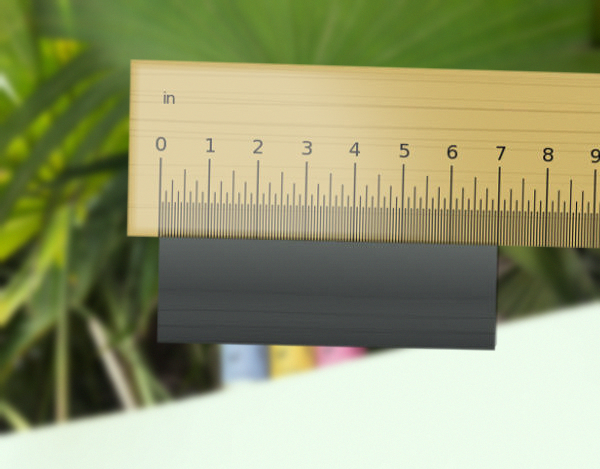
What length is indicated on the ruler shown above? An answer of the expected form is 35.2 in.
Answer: 7 in
